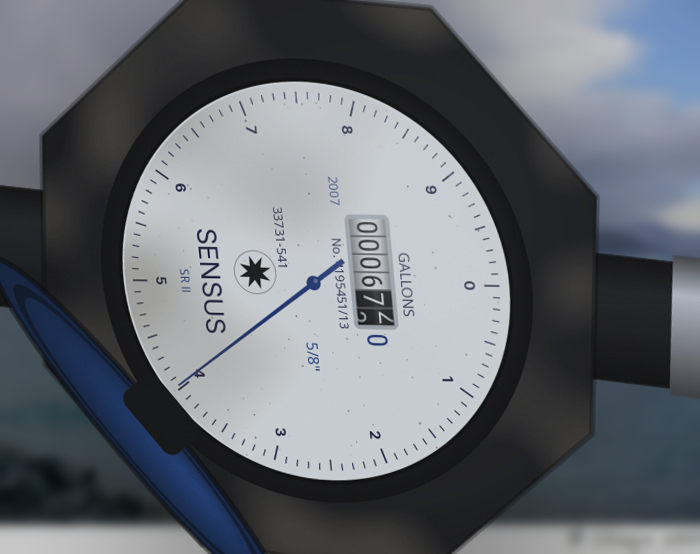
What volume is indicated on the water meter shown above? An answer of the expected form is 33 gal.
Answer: 6724.0 gal
